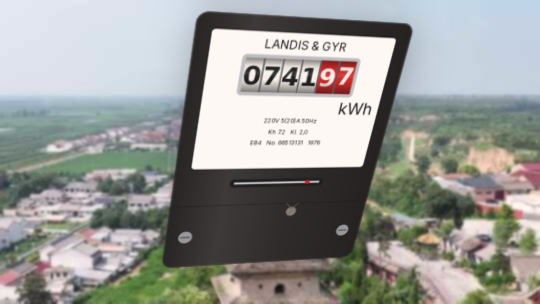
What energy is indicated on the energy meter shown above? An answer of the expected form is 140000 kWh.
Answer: 741.97 kWh
